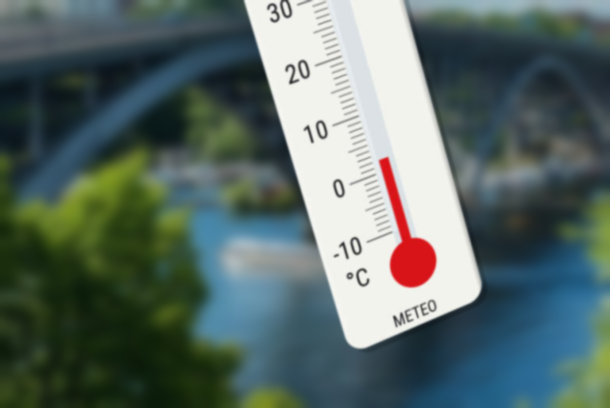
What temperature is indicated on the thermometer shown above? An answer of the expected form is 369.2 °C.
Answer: 2 °C
